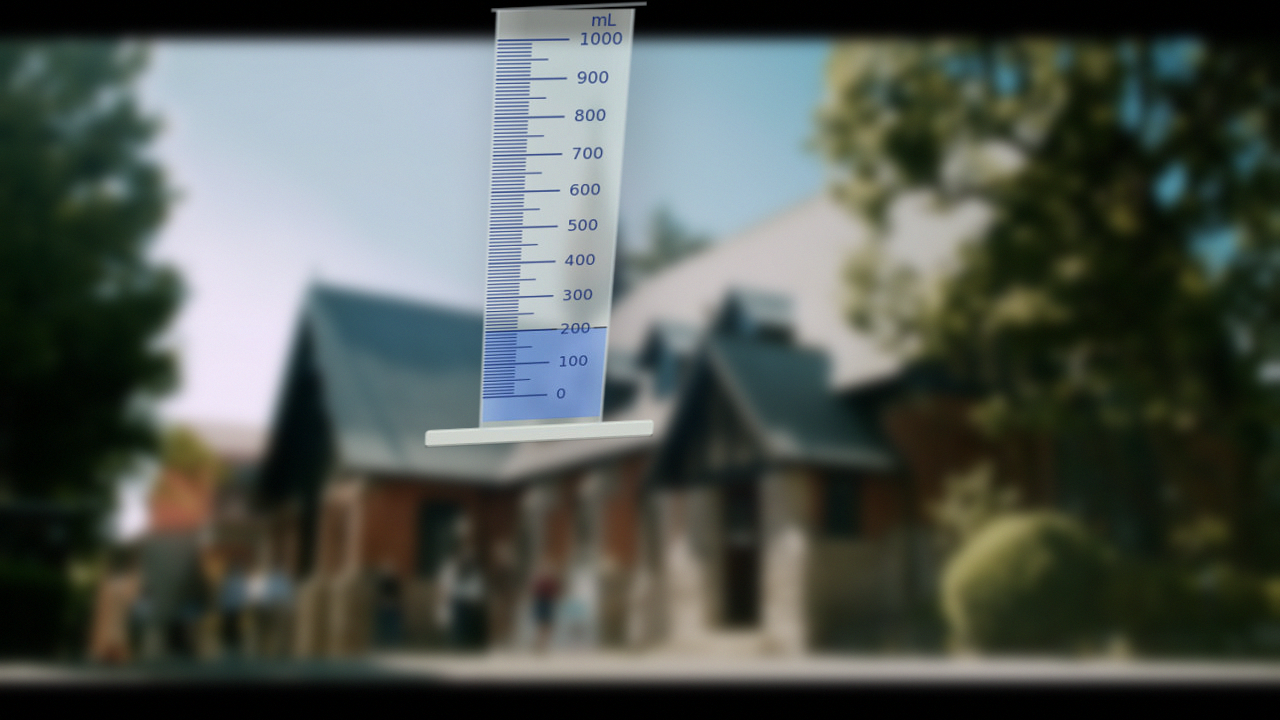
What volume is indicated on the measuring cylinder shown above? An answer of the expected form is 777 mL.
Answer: 200 mL
